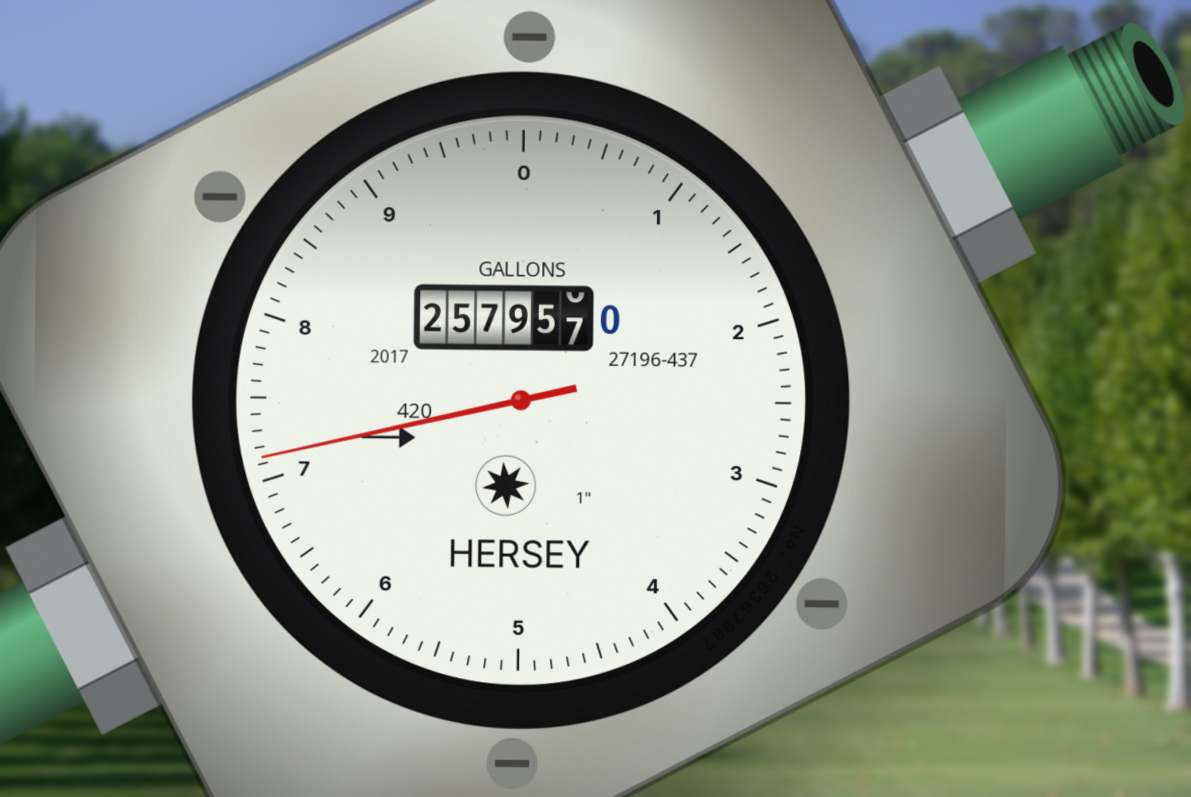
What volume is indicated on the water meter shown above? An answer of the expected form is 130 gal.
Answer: 2579567.1 gal
